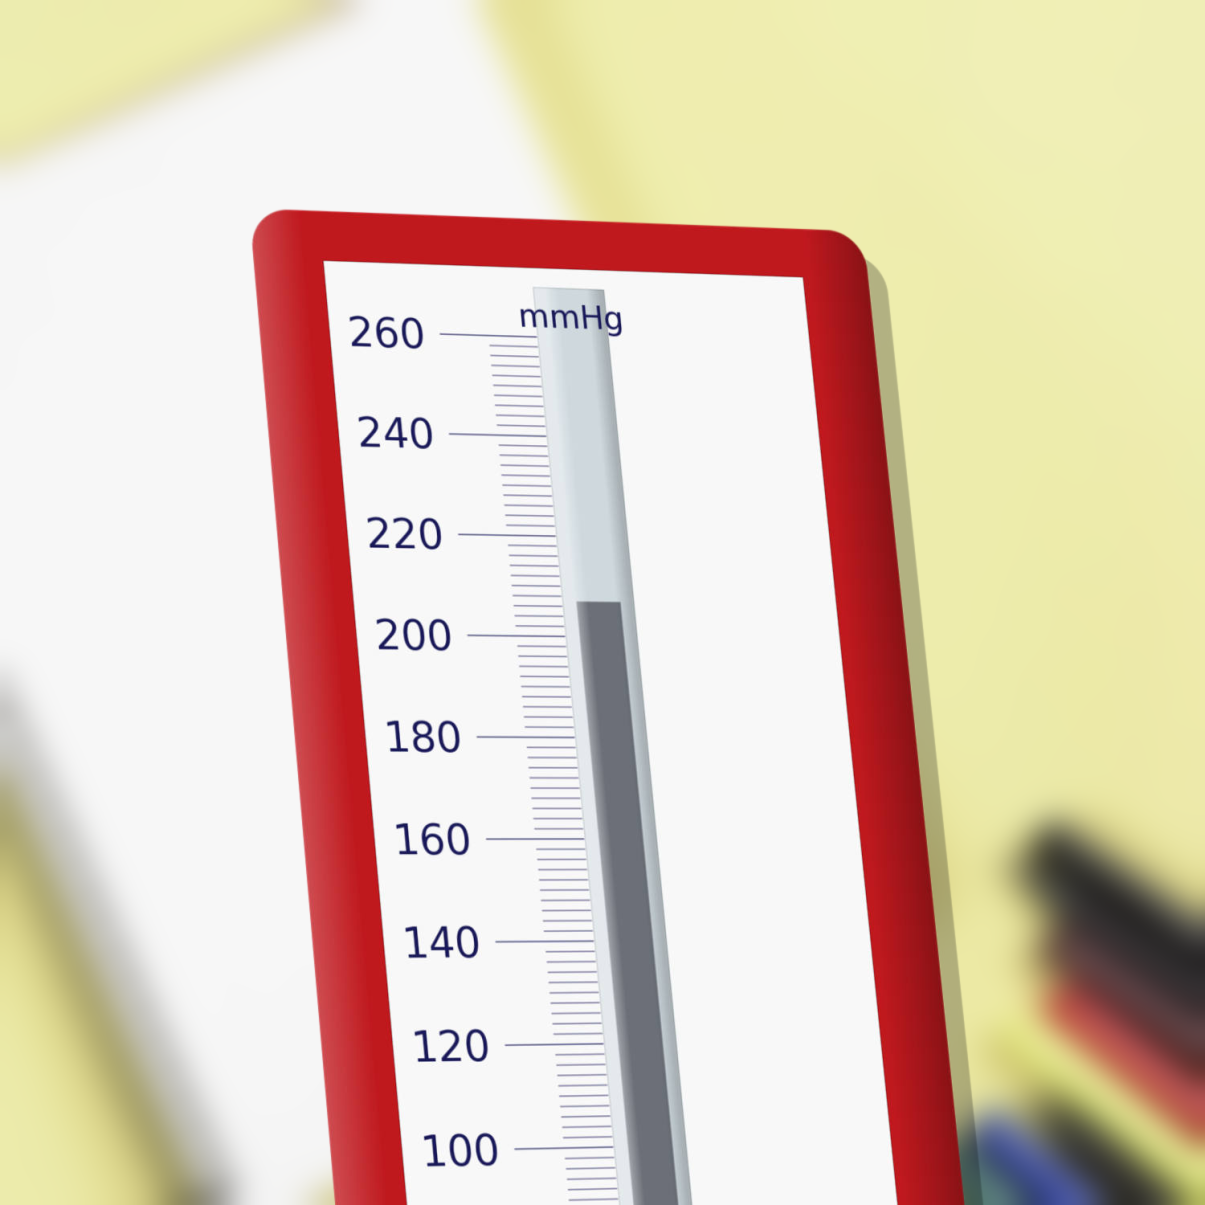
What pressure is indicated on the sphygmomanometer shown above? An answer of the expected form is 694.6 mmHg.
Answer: 207 mmHg
